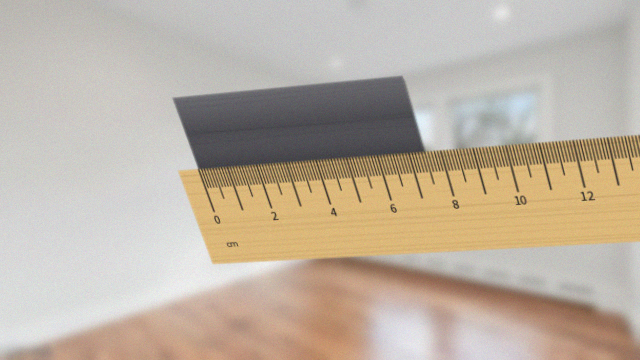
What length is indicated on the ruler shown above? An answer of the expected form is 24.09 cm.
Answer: 7.5 cm
